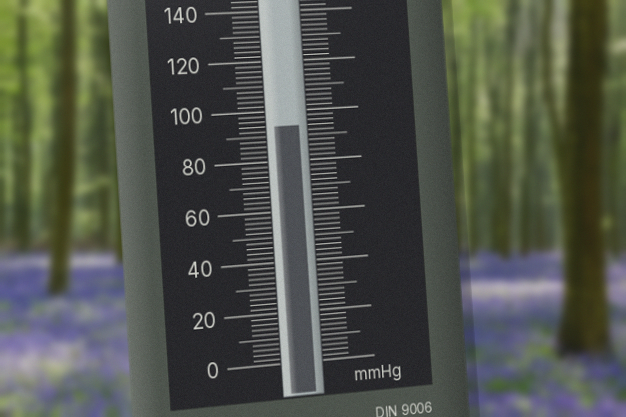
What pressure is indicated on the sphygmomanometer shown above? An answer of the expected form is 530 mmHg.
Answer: 94 mmHg
